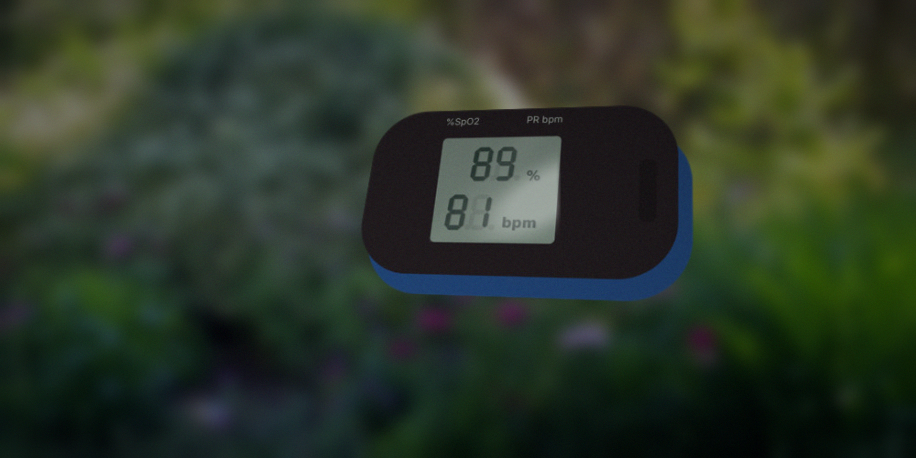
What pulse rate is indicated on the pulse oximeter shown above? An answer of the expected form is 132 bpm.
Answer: 81 bpm
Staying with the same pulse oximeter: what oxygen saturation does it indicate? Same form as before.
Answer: 89 %
